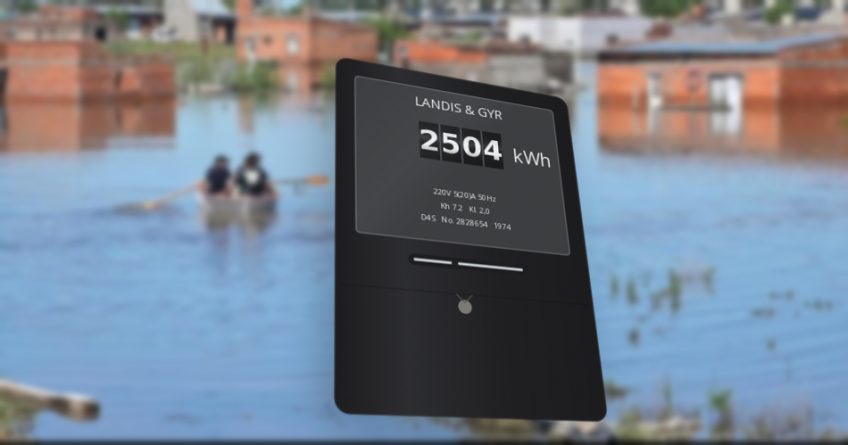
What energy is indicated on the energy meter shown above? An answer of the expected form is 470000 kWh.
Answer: 2504 kWh
